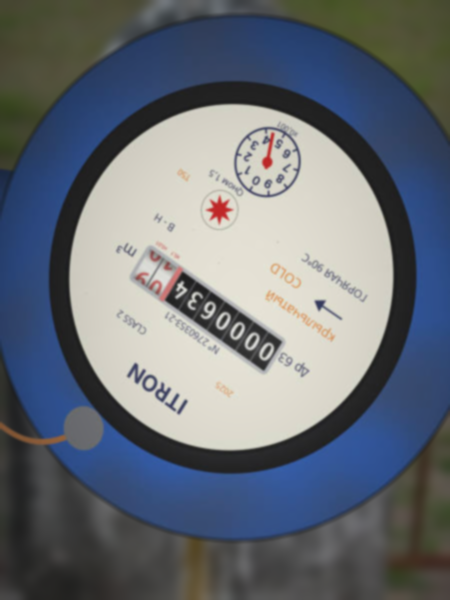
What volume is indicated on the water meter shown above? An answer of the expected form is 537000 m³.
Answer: 634.094 m³
